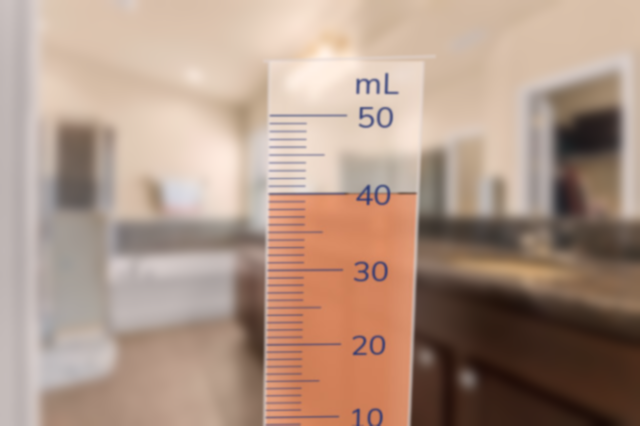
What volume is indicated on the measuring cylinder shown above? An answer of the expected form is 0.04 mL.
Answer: 40 mL
